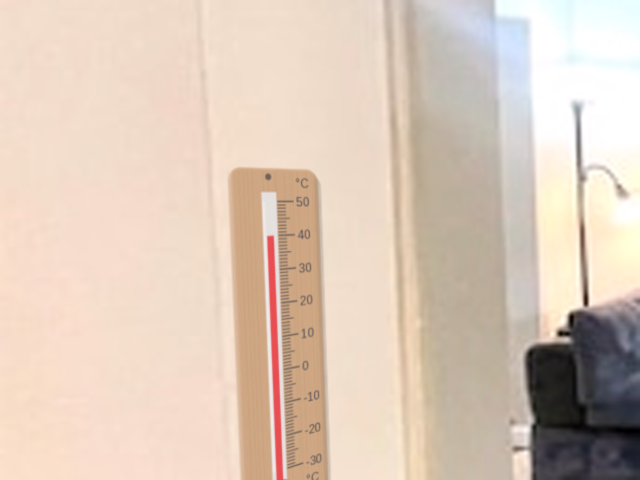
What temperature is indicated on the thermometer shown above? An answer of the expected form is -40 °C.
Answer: 40 °C
